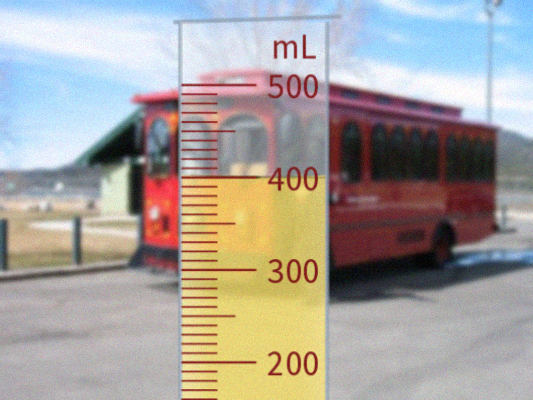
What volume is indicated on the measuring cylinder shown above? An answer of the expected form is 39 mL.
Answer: 400 mL
